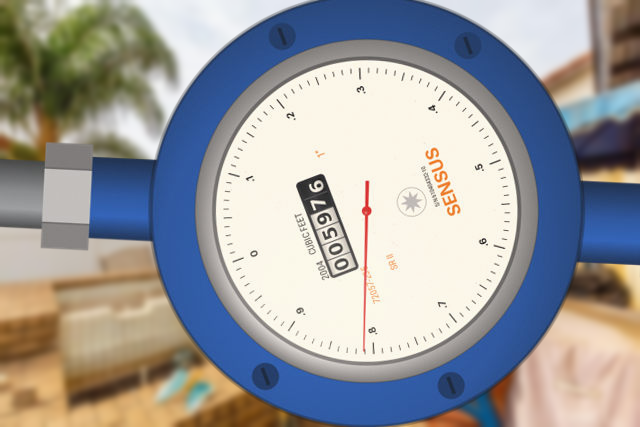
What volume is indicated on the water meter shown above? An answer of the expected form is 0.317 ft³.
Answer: 5975.81 ft³
